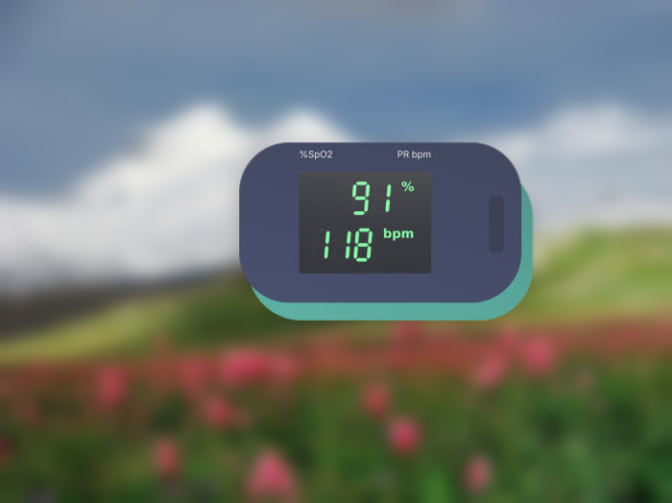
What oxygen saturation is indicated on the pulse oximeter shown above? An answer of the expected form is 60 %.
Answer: 91 %
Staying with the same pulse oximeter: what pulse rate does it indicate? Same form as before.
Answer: 118 bpm
